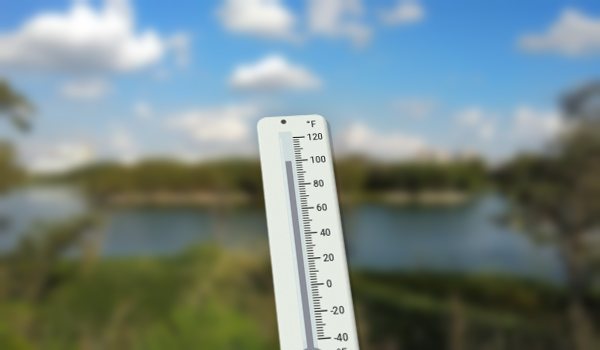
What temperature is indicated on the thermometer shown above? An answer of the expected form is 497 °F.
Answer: 100 °F
